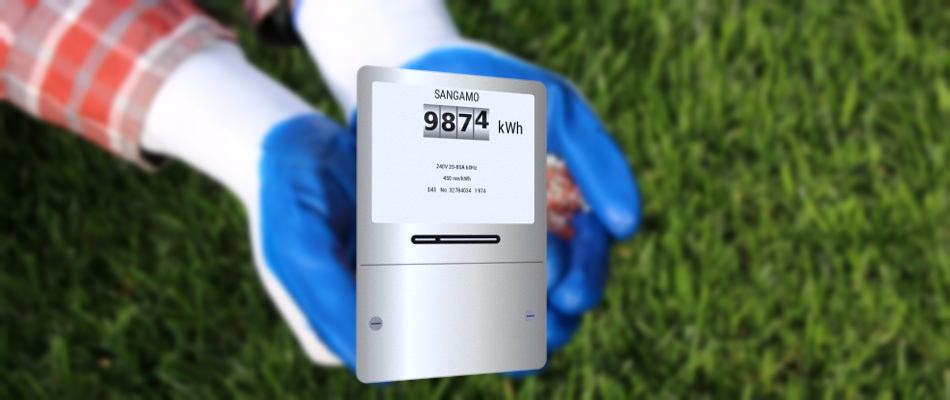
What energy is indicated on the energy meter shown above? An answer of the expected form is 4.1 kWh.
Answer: 9874 kWh
